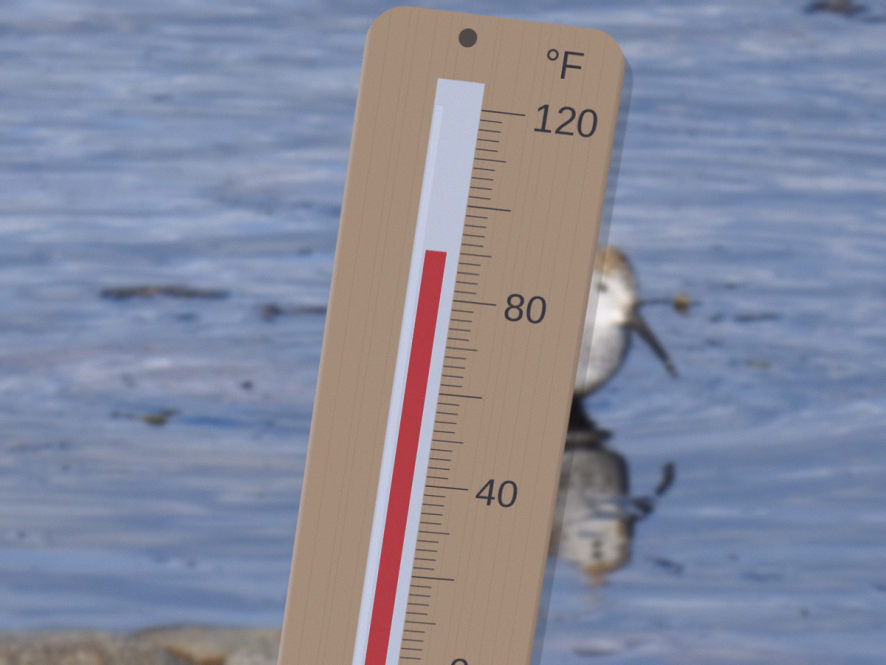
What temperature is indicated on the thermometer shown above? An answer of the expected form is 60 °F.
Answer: 90 °F
